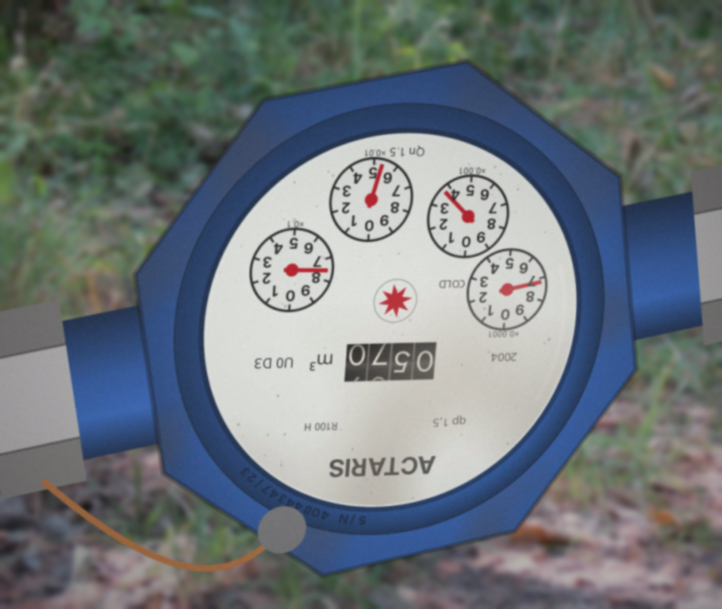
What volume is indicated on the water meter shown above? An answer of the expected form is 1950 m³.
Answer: 569.7537 m³
